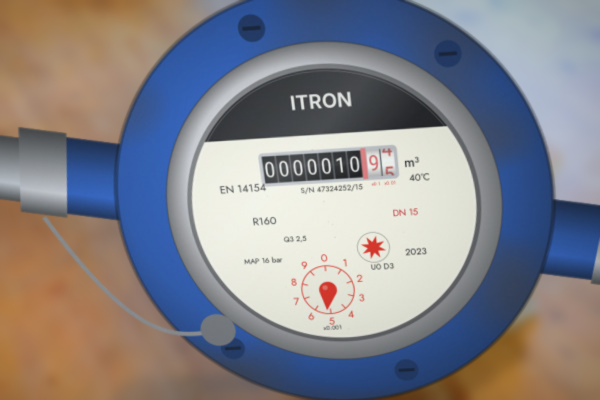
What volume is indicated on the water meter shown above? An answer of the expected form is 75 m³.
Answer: 10.945 m³
